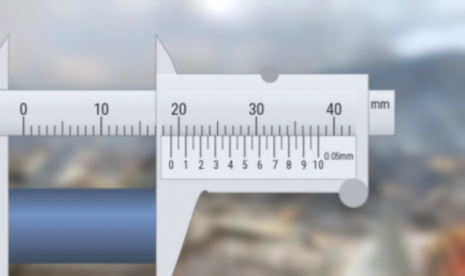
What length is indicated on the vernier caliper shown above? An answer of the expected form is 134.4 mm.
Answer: 19.0 mm
